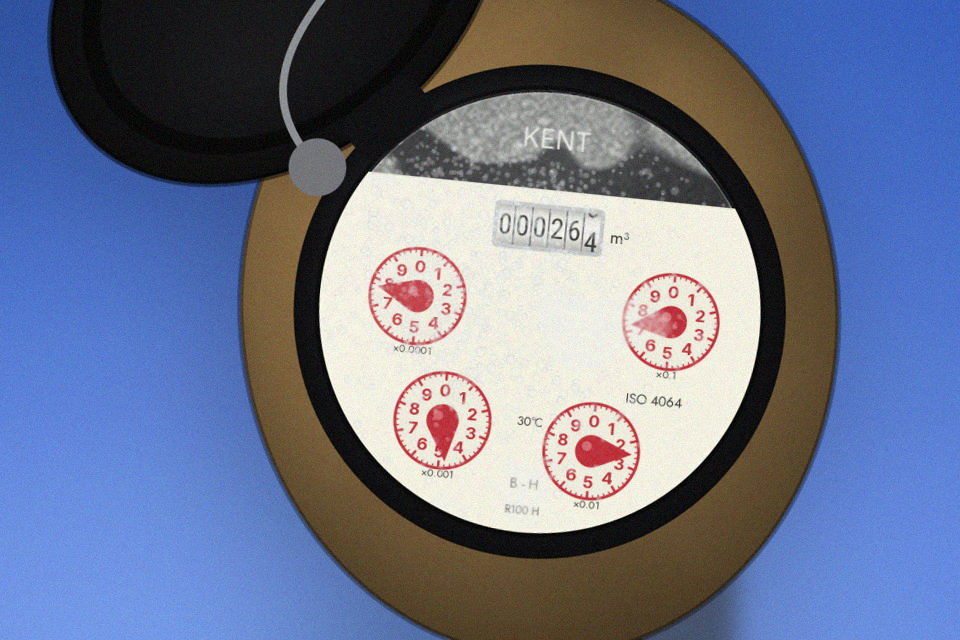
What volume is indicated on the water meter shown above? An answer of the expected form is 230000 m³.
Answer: 263.7247 m³
